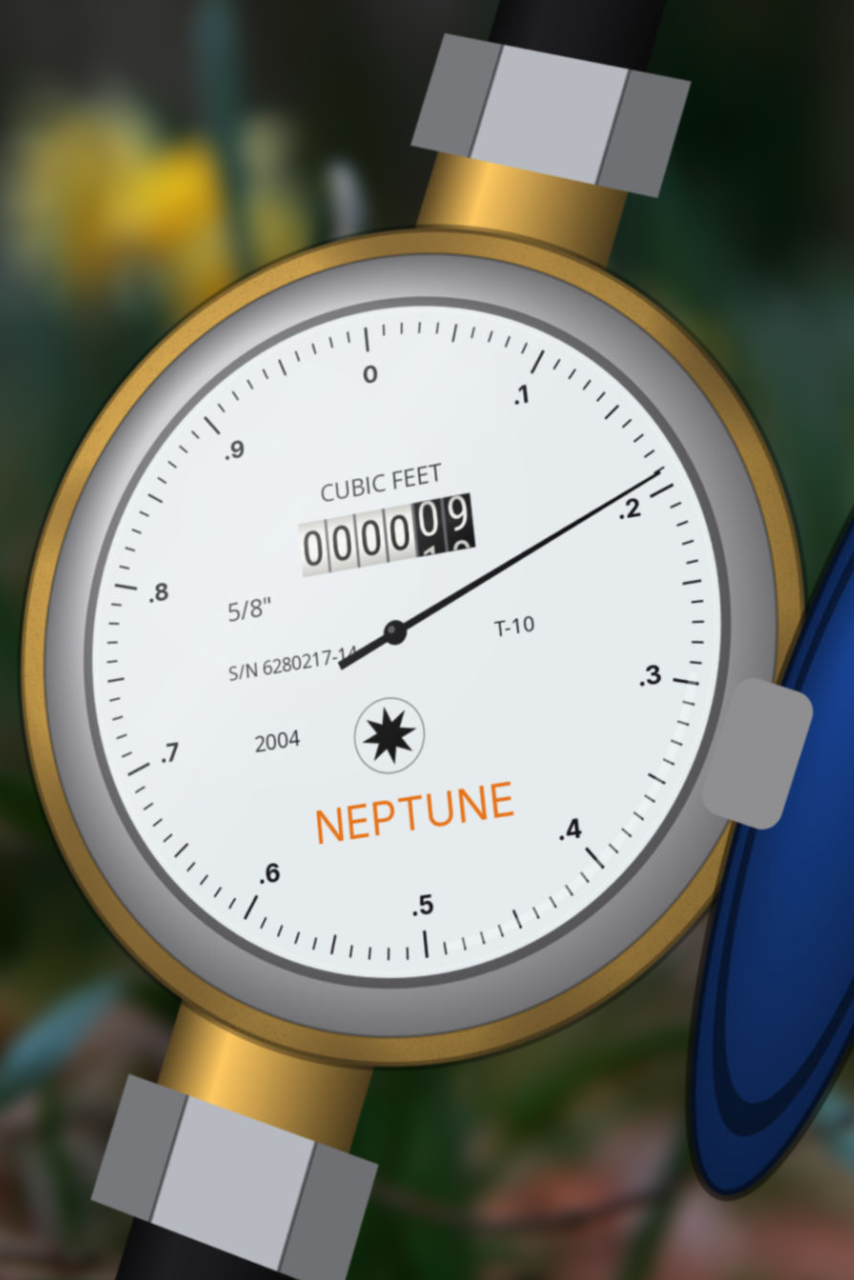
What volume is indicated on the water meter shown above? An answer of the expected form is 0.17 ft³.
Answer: 9.19 ft³
